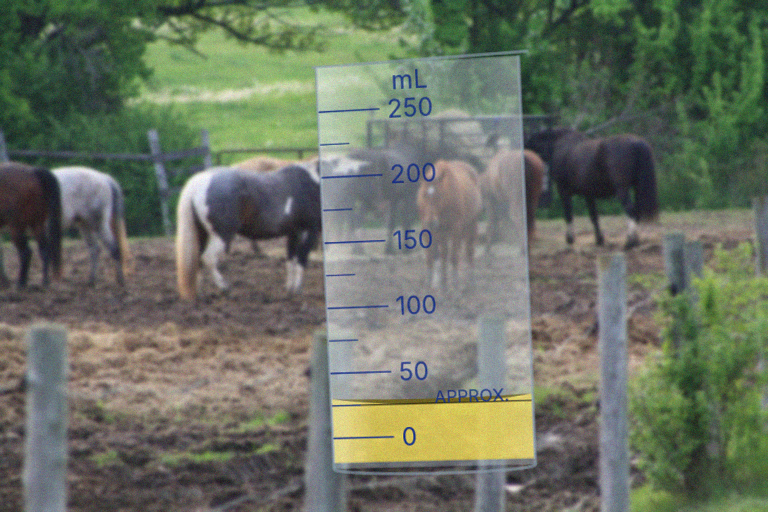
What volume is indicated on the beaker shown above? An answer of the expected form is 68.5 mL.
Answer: 25 mL
